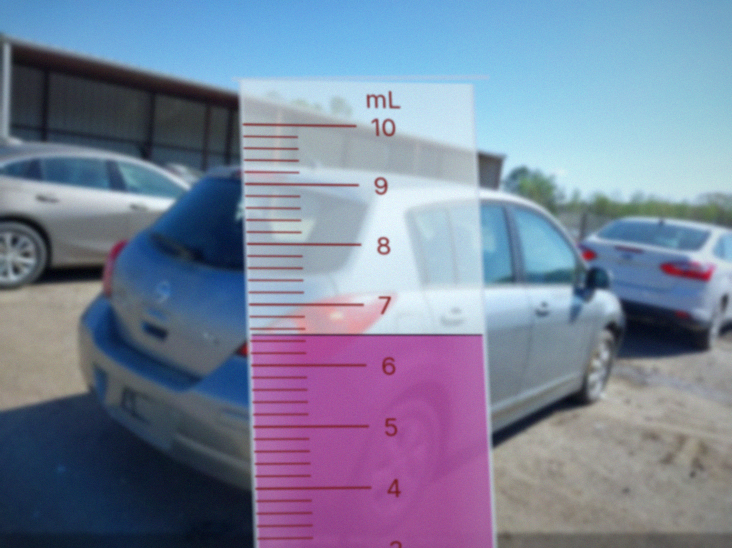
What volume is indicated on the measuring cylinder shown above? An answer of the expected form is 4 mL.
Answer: 6.5 mL
